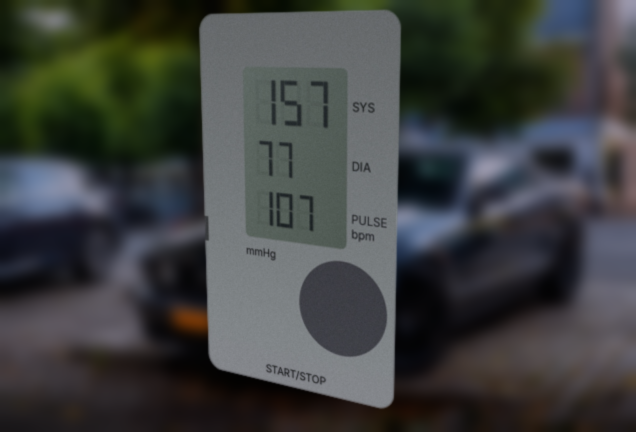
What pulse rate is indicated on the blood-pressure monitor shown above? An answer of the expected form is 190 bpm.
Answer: 107 bpm
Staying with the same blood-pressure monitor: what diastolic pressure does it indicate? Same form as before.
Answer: 77 mmHg
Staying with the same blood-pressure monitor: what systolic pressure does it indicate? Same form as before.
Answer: 157 mmHg
